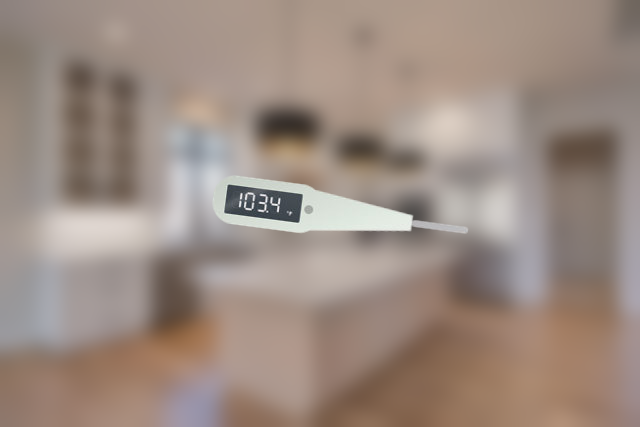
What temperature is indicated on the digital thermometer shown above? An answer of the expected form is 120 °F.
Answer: 103.4 °F
